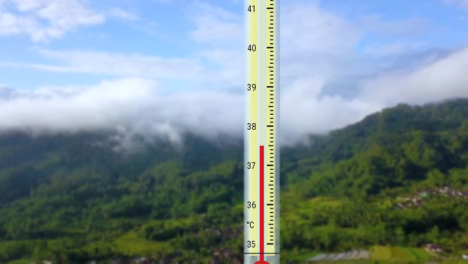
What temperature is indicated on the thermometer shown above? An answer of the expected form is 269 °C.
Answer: 37.5 °C
